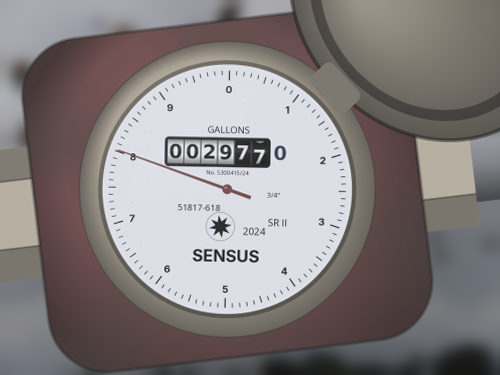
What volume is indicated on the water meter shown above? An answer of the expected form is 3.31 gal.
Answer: 29768.0 gal
